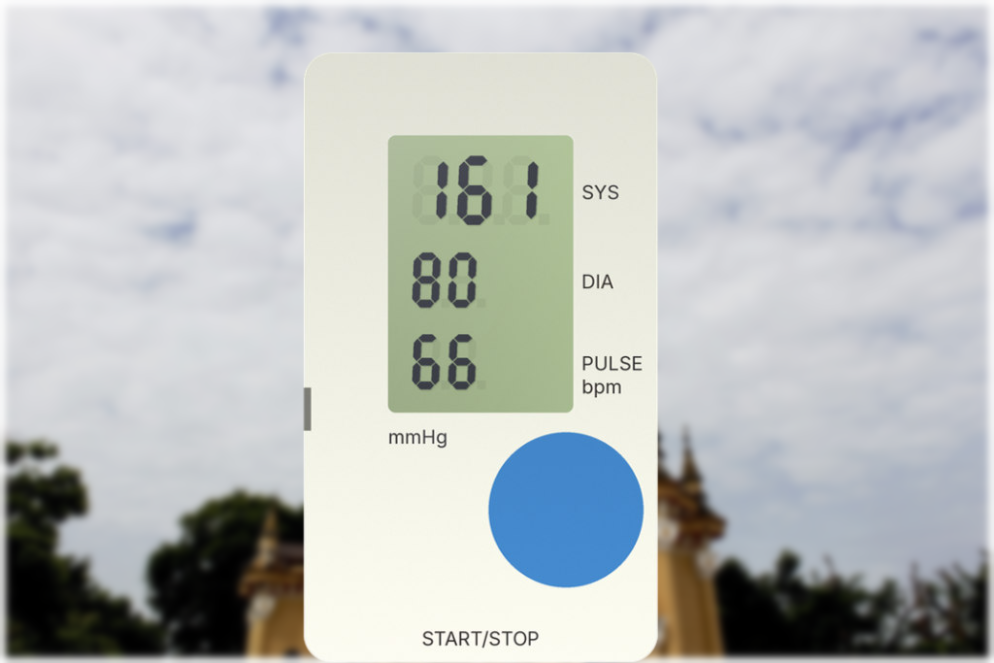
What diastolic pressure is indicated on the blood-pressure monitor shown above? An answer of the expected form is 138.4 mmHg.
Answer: 80 mmHg
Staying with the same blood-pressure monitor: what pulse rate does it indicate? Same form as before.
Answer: 66 bpm
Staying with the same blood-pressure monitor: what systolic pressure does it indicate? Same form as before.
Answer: 161 mmHg
